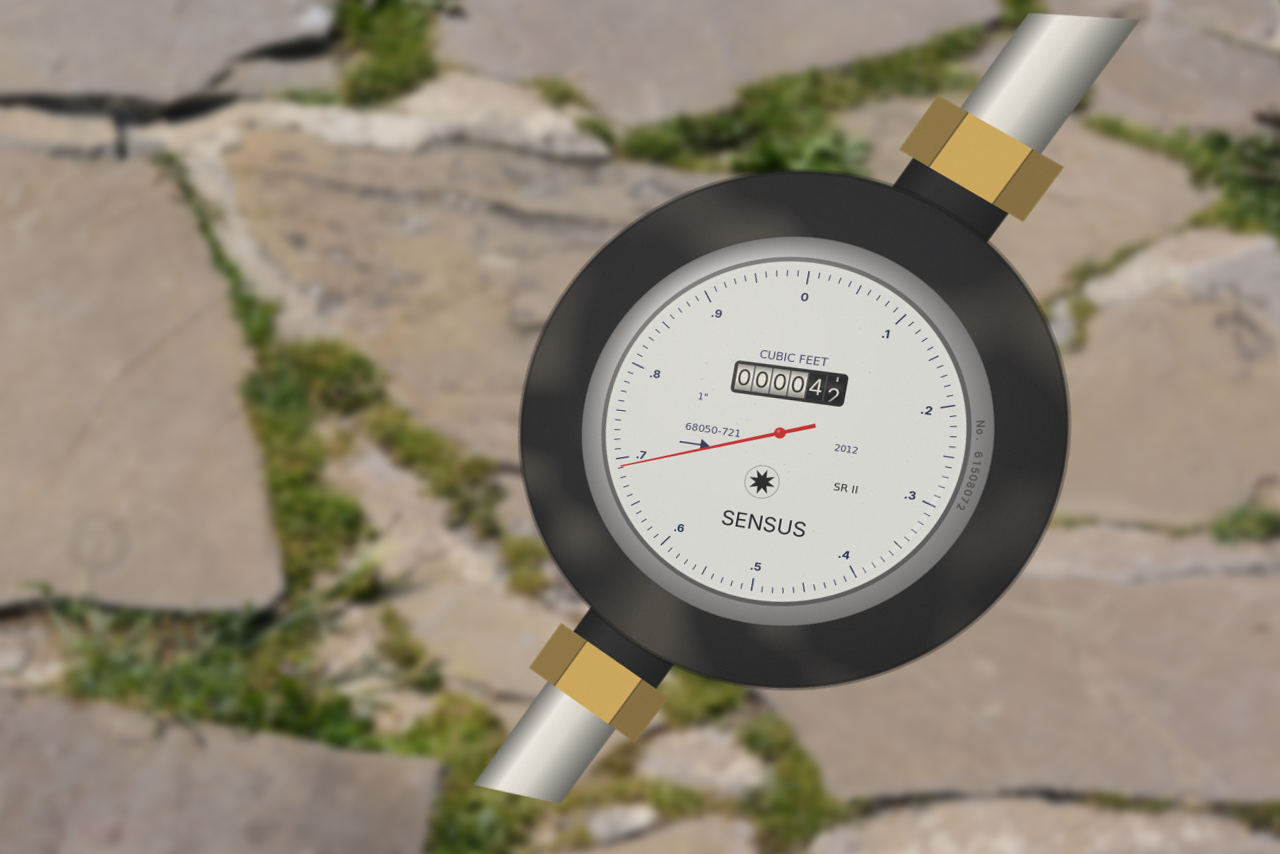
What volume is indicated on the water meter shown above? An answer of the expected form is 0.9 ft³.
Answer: 41.69 ft³
